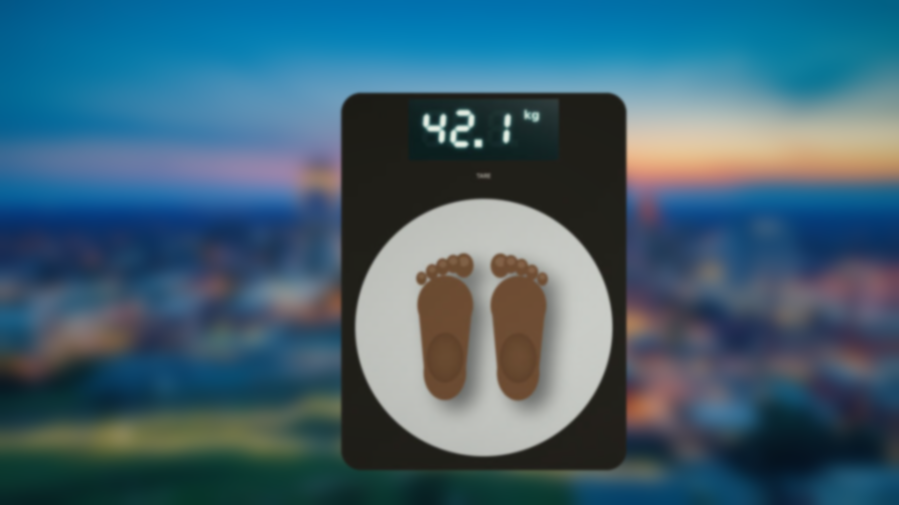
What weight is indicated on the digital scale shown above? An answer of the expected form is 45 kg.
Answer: 42.1 kg
